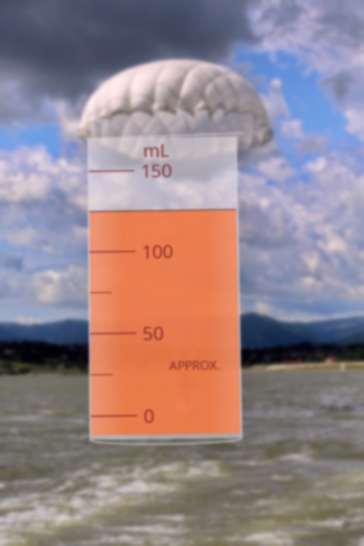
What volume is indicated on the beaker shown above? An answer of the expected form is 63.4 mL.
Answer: 125 mL
